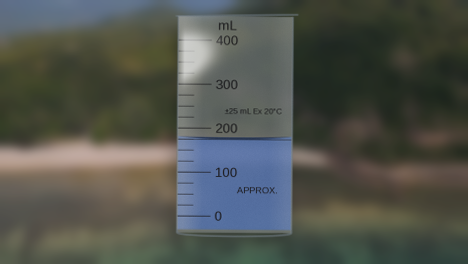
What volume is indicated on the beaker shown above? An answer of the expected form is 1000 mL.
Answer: 175 mL
